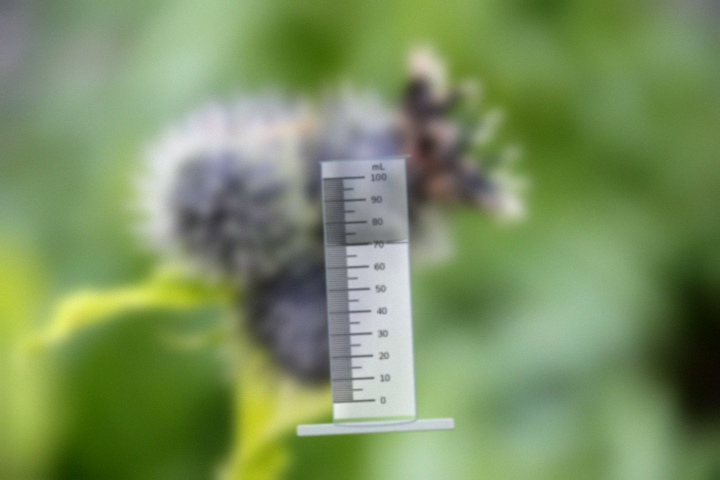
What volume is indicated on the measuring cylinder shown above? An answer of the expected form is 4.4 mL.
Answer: 70 mL
